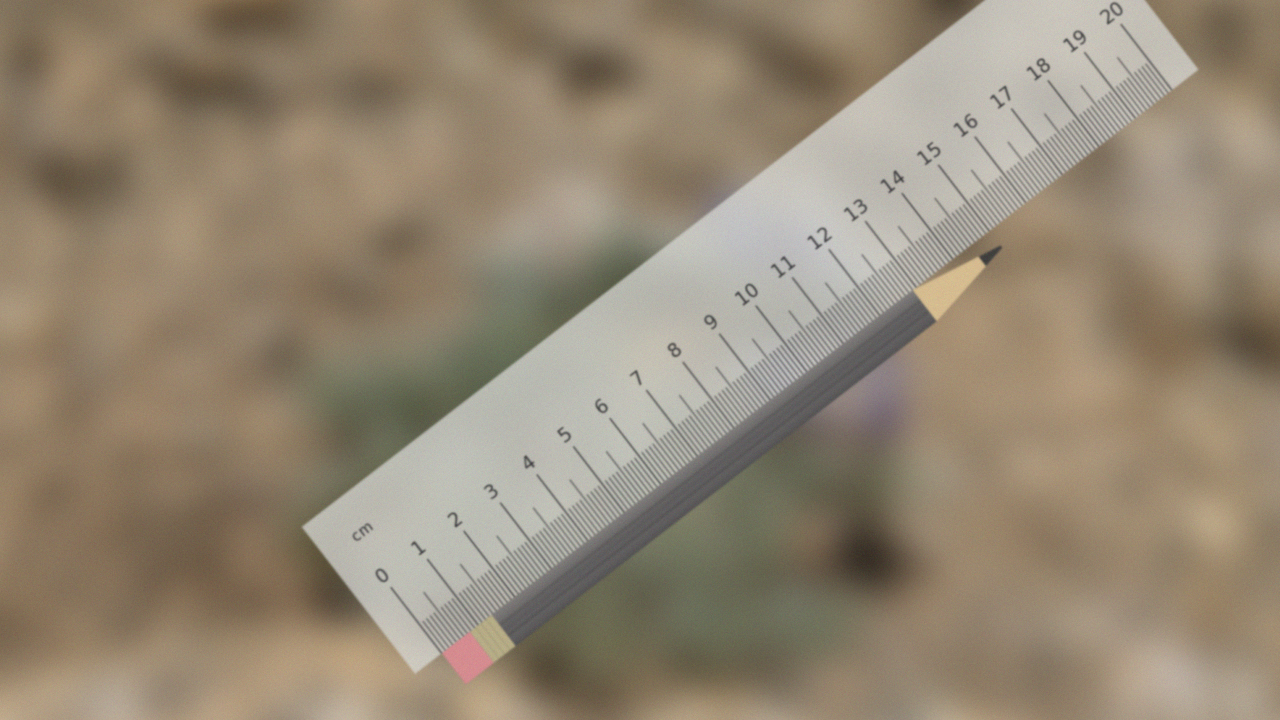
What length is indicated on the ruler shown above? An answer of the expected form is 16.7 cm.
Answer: 15 cm
